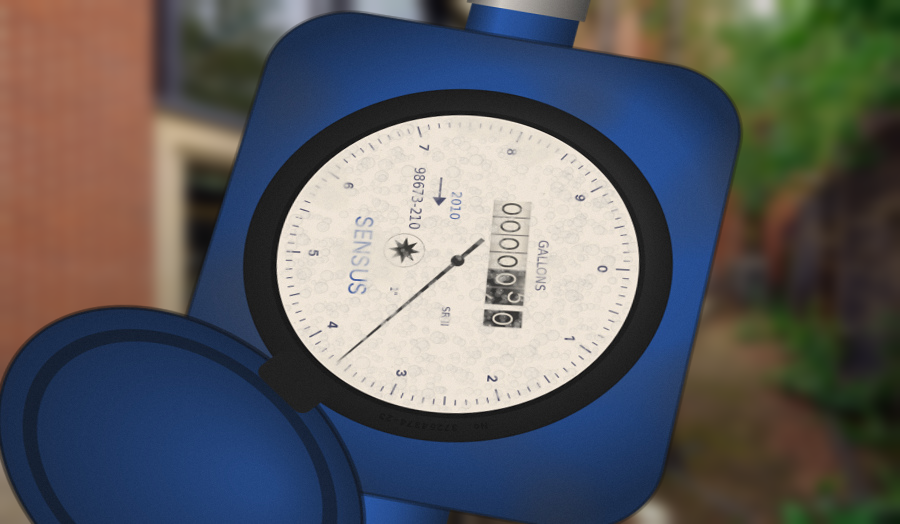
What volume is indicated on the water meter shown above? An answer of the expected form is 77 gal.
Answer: 53.6 gal
